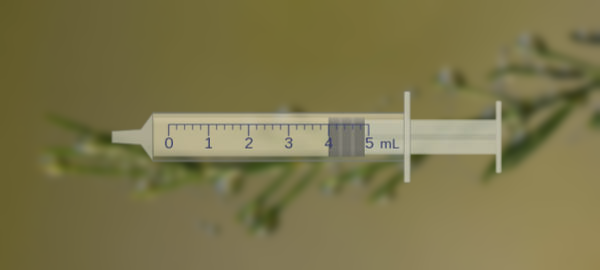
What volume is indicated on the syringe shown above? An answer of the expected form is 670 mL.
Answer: 4 mL
